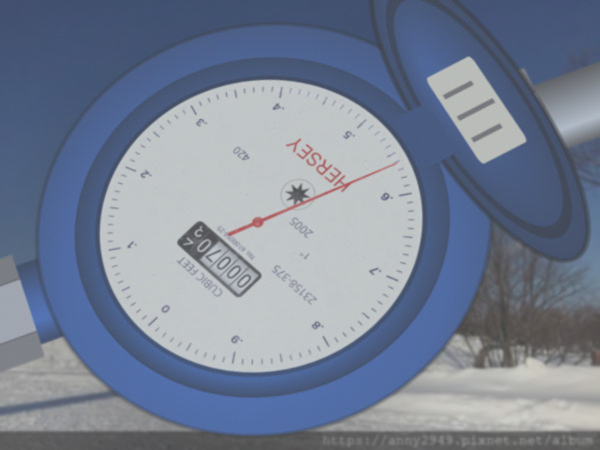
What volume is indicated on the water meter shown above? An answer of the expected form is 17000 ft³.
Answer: 702.56 ft³
